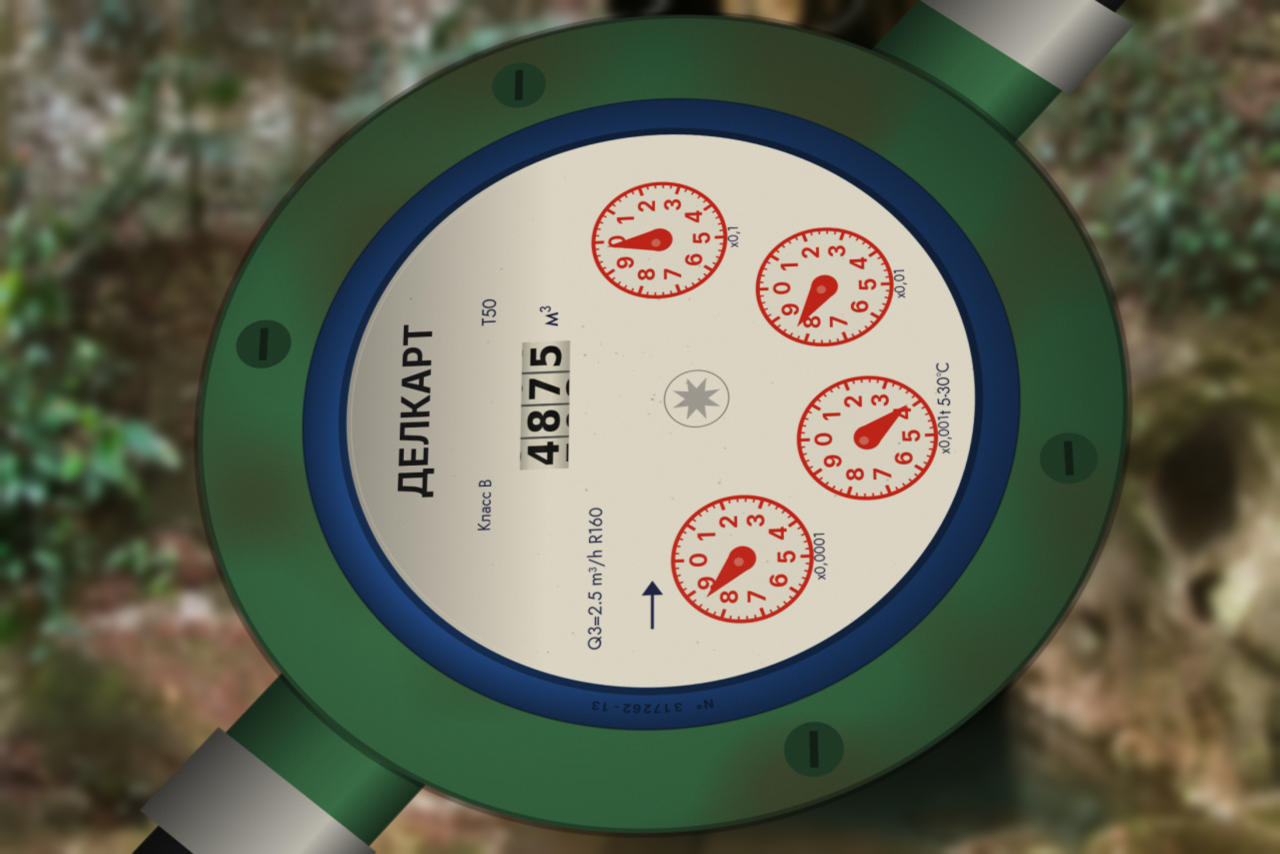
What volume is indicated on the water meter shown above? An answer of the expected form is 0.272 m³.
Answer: 4874.9838 m³
